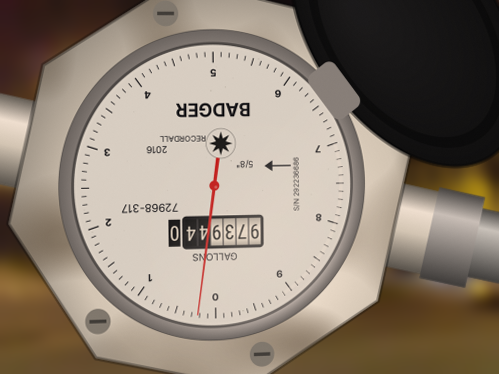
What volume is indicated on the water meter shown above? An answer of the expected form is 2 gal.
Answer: 9739440.2 gal
